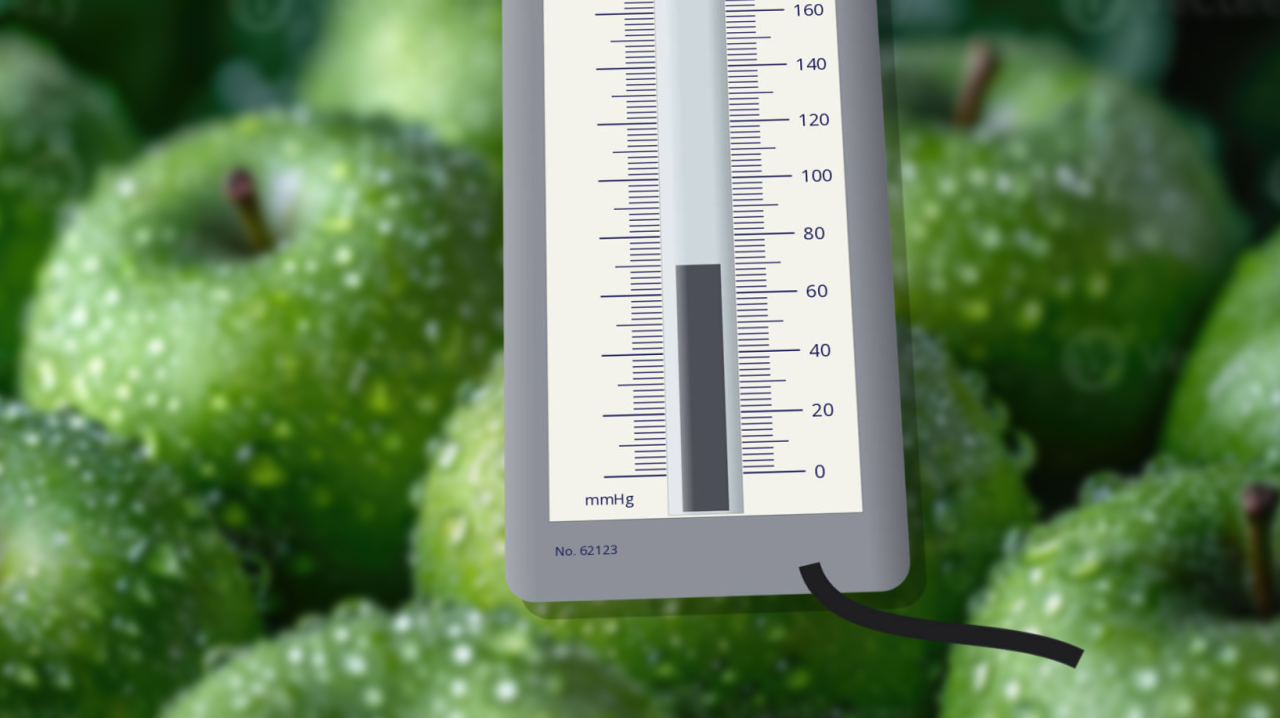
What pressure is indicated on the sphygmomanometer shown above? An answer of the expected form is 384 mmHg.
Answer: 70 mmHg
